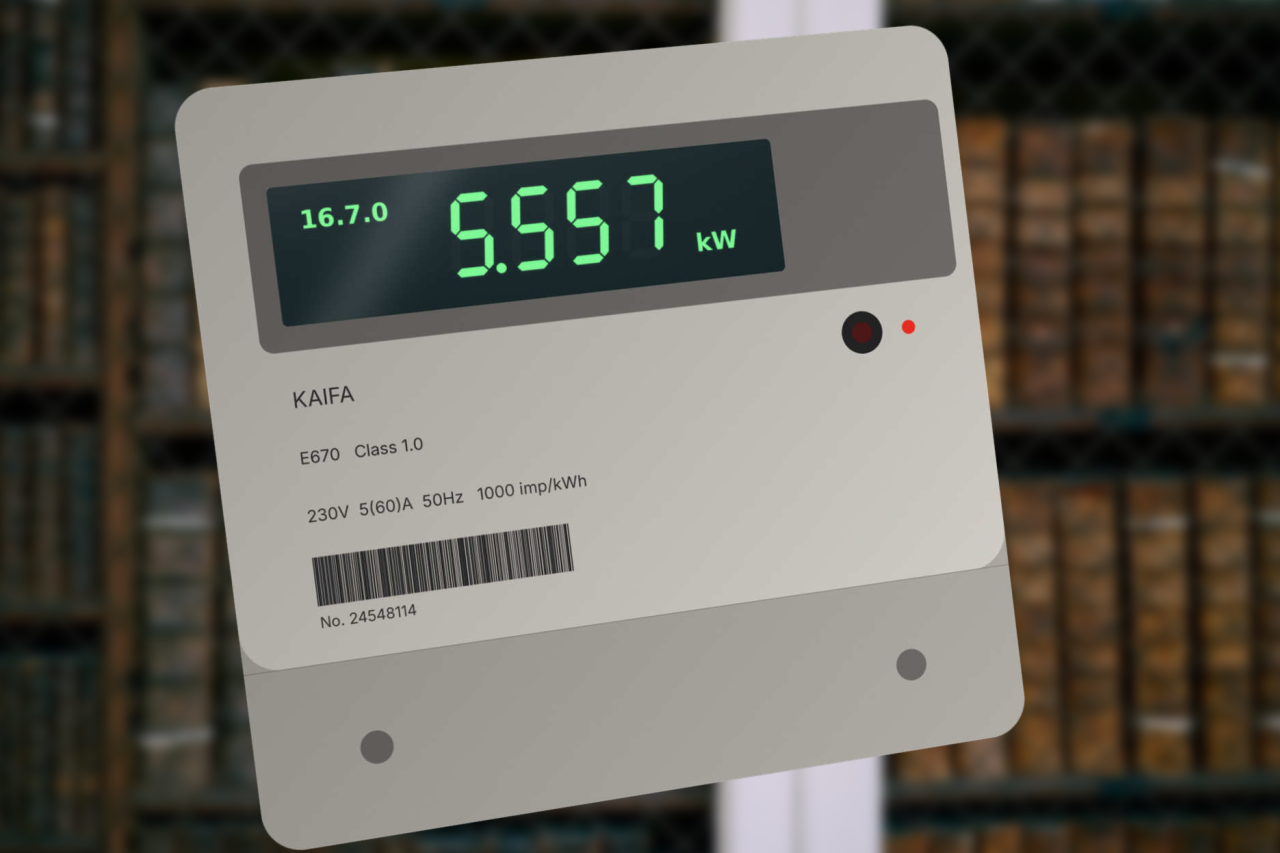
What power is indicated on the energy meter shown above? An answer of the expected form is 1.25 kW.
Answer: 5.557 kW
